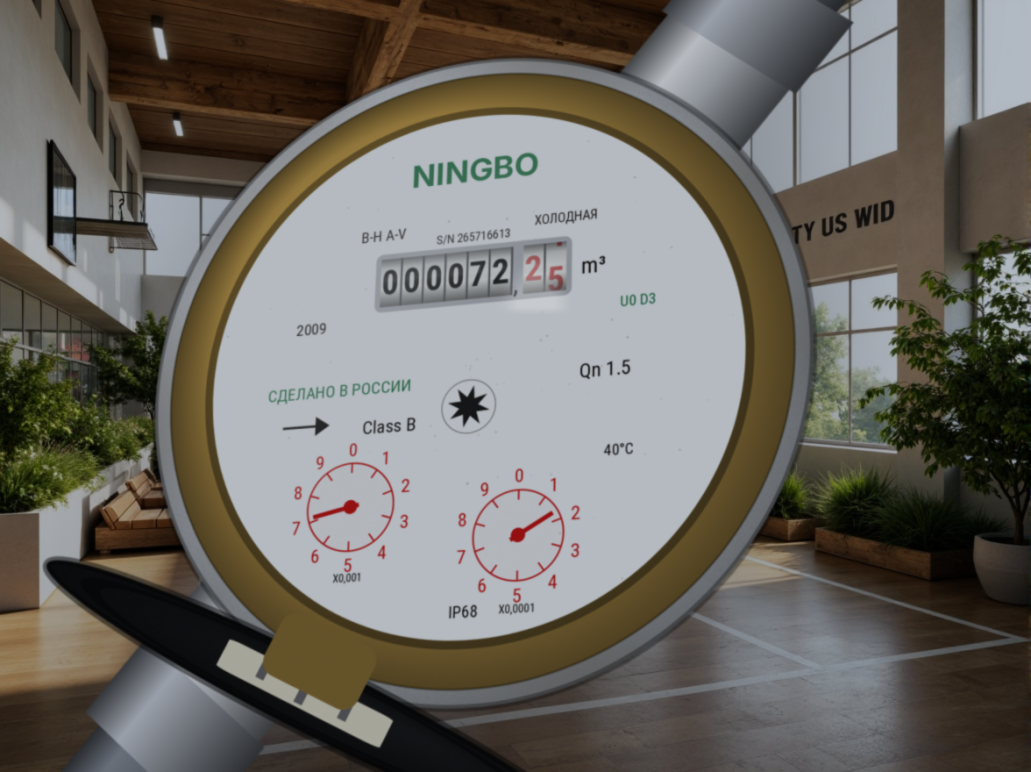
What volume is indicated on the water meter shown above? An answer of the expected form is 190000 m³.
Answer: 72.2471 m³
